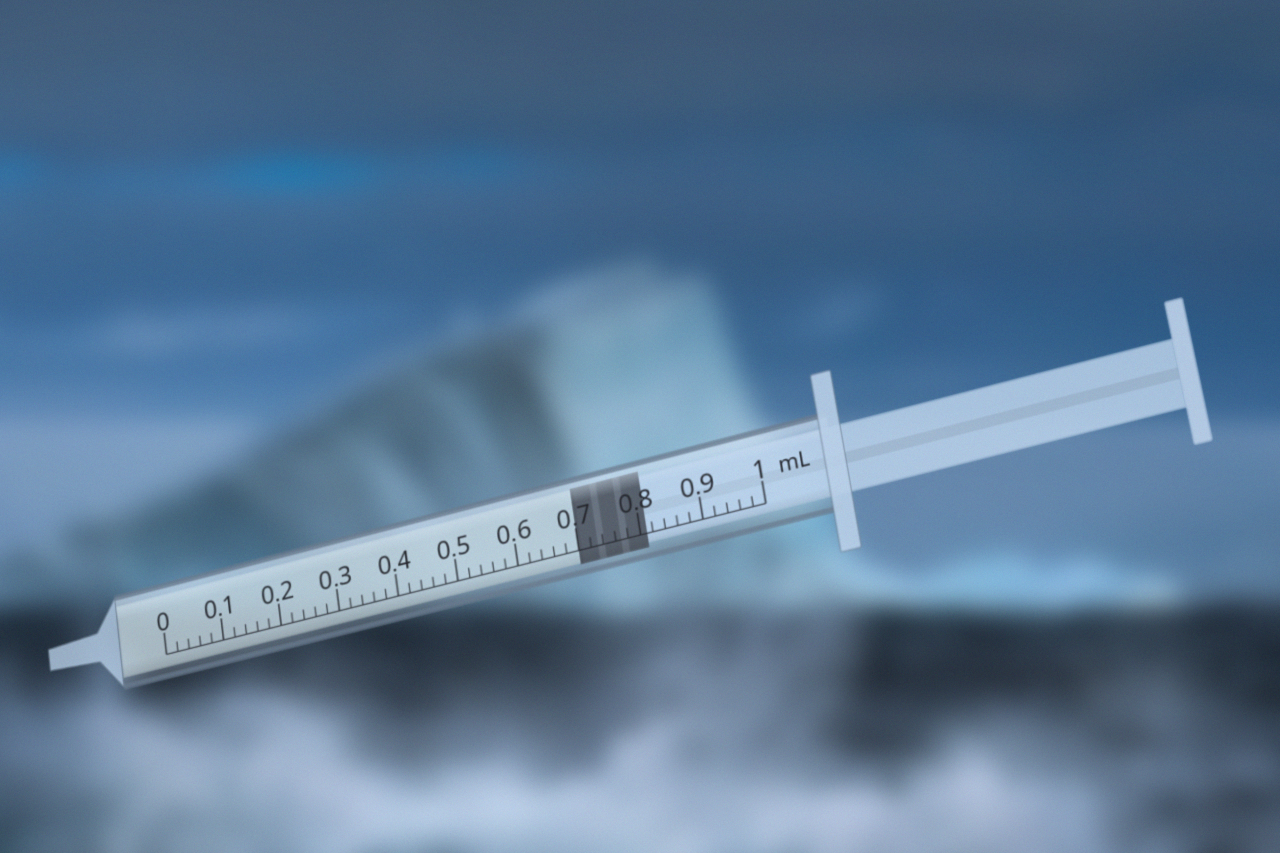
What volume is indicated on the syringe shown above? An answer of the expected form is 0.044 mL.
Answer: 0.7 mL
